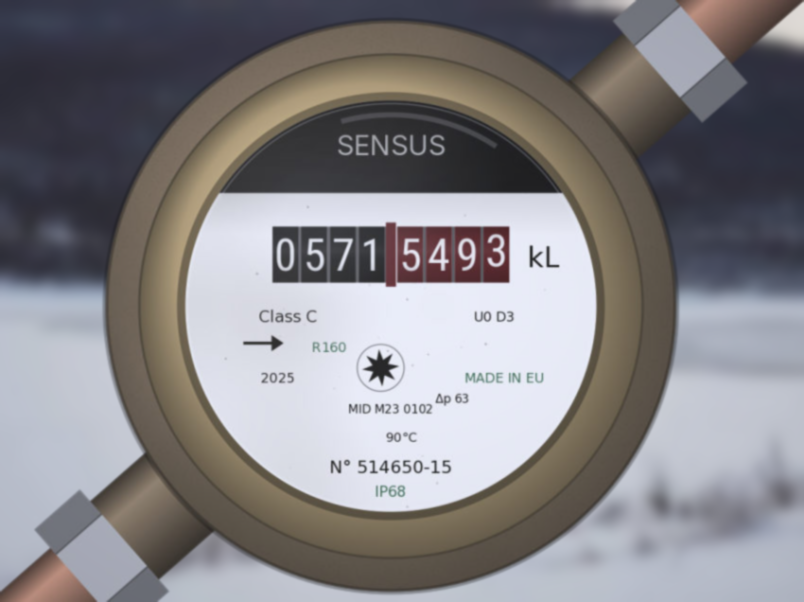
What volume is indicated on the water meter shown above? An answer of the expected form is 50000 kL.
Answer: 571.5493 kL
